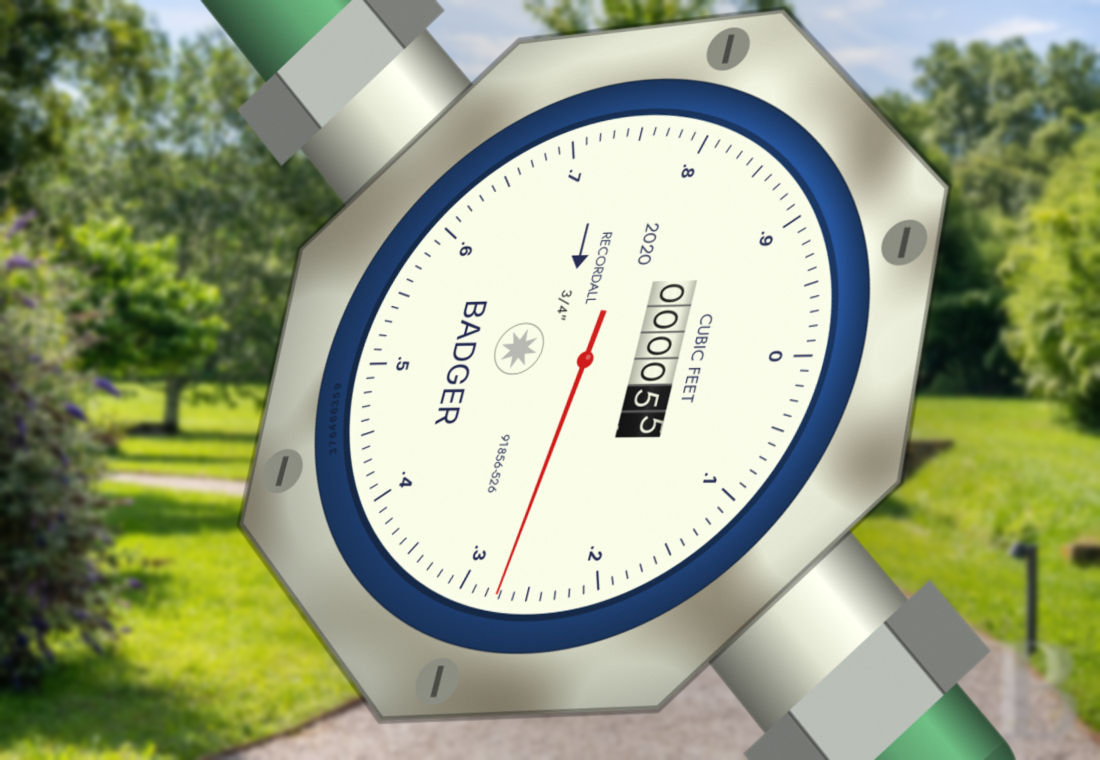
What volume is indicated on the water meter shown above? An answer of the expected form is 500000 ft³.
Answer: 55.27 ft³
